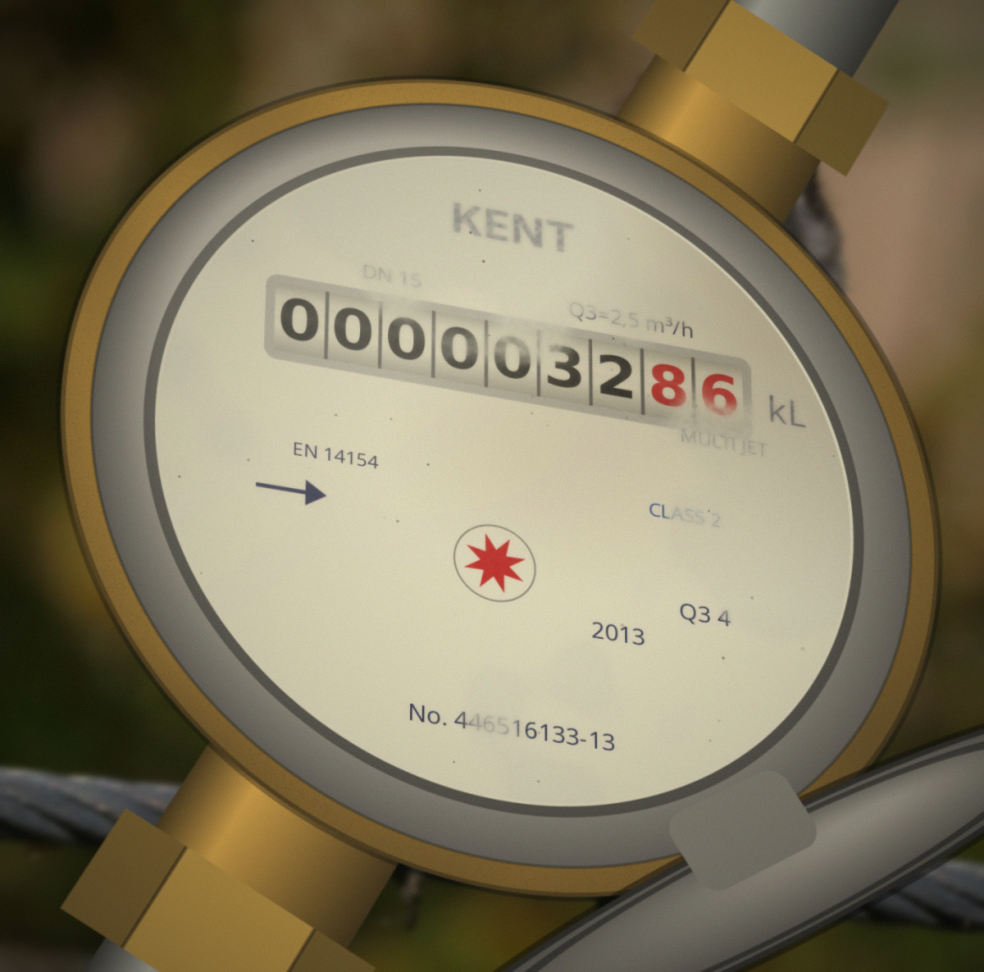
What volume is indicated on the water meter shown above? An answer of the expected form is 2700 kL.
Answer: 32.86 kL
